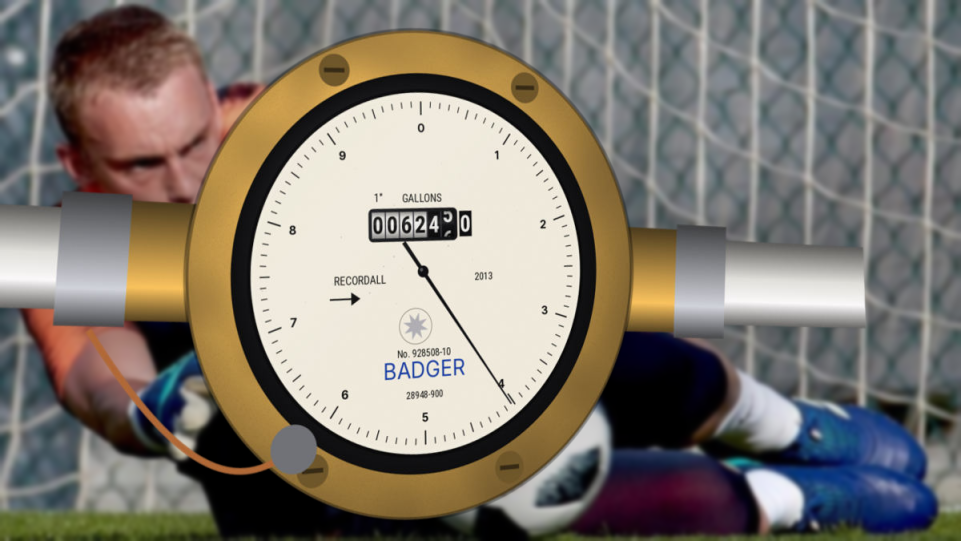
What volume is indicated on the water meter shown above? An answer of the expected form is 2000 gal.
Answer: 62454.0 gal
